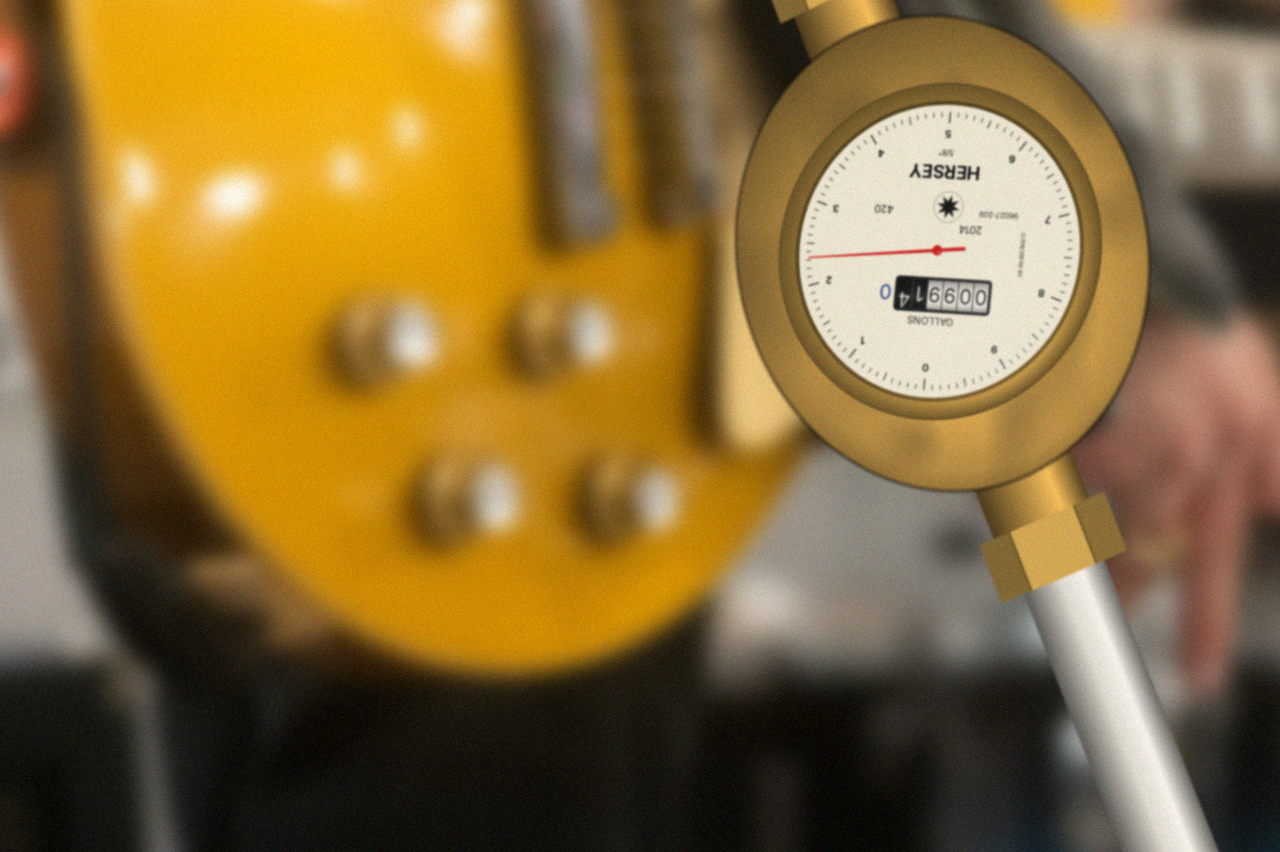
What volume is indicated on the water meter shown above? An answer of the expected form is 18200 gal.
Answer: 99142.3 gal
